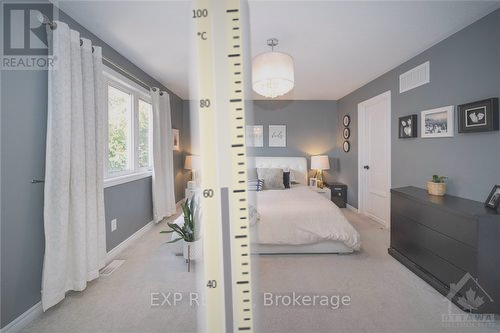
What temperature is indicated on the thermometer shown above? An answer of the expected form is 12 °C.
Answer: 61 °C
